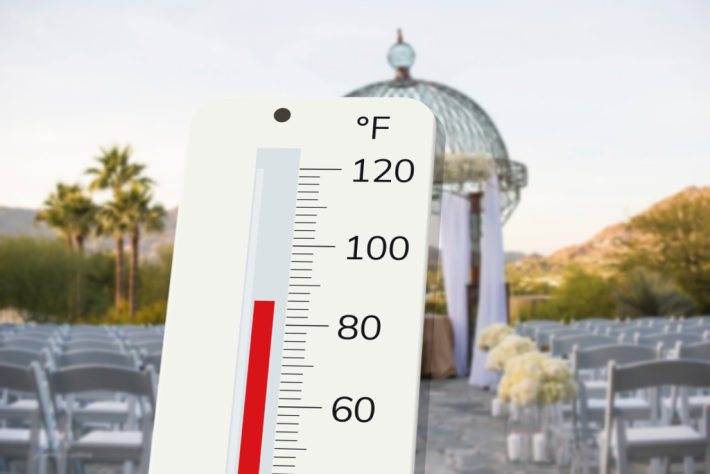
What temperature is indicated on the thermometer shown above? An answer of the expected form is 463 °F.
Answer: 86 °F
